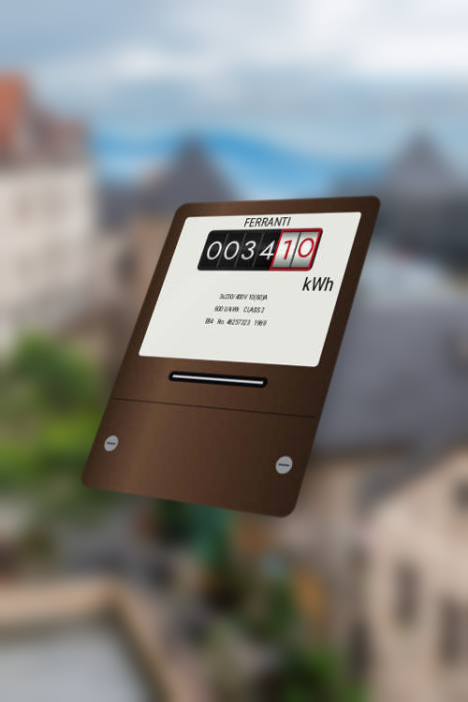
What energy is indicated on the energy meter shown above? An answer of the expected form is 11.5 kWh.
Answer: 34.10 kWh
